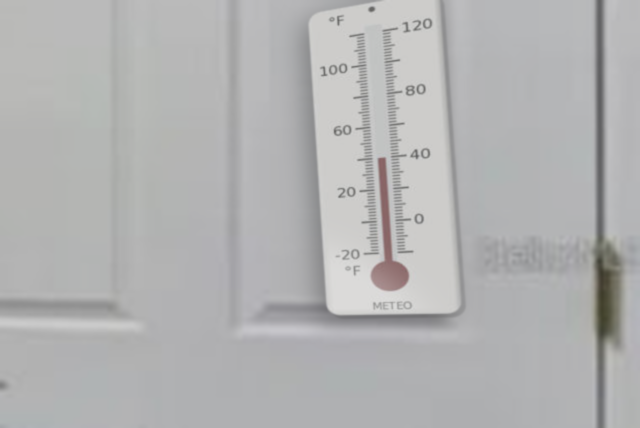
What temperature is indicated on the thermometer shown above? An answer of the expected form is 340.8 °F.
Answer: 40 °F
